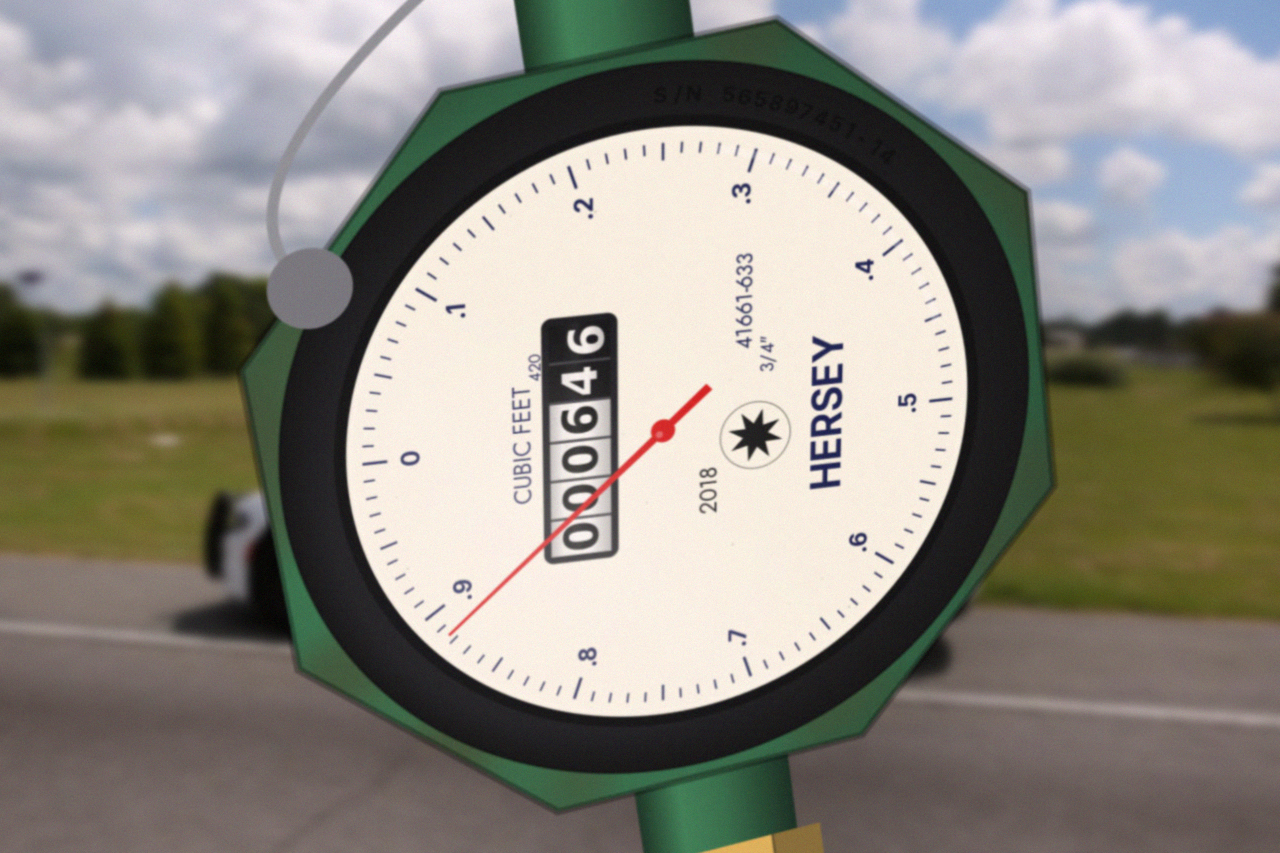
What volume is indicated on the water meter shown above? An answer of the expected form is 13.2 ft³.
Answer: 645.88 ft³
